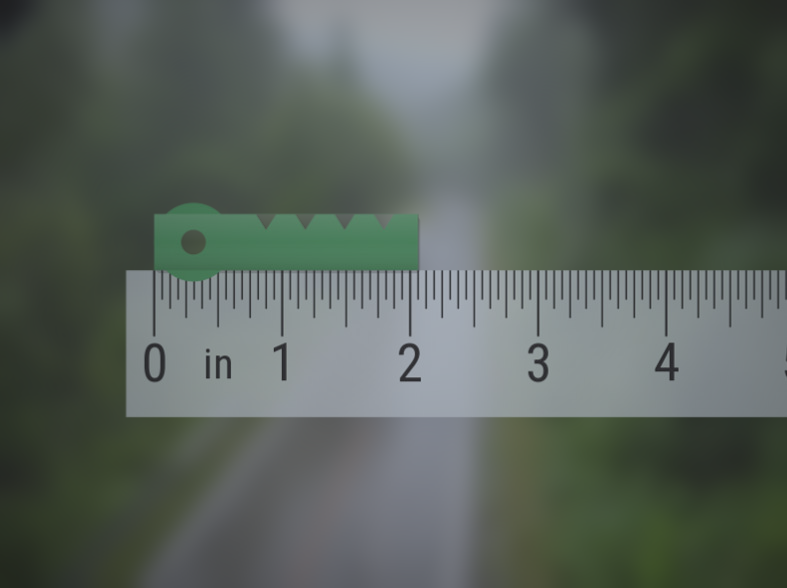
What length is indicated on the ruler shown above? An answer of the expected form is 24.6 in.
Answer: 2.0625 in
